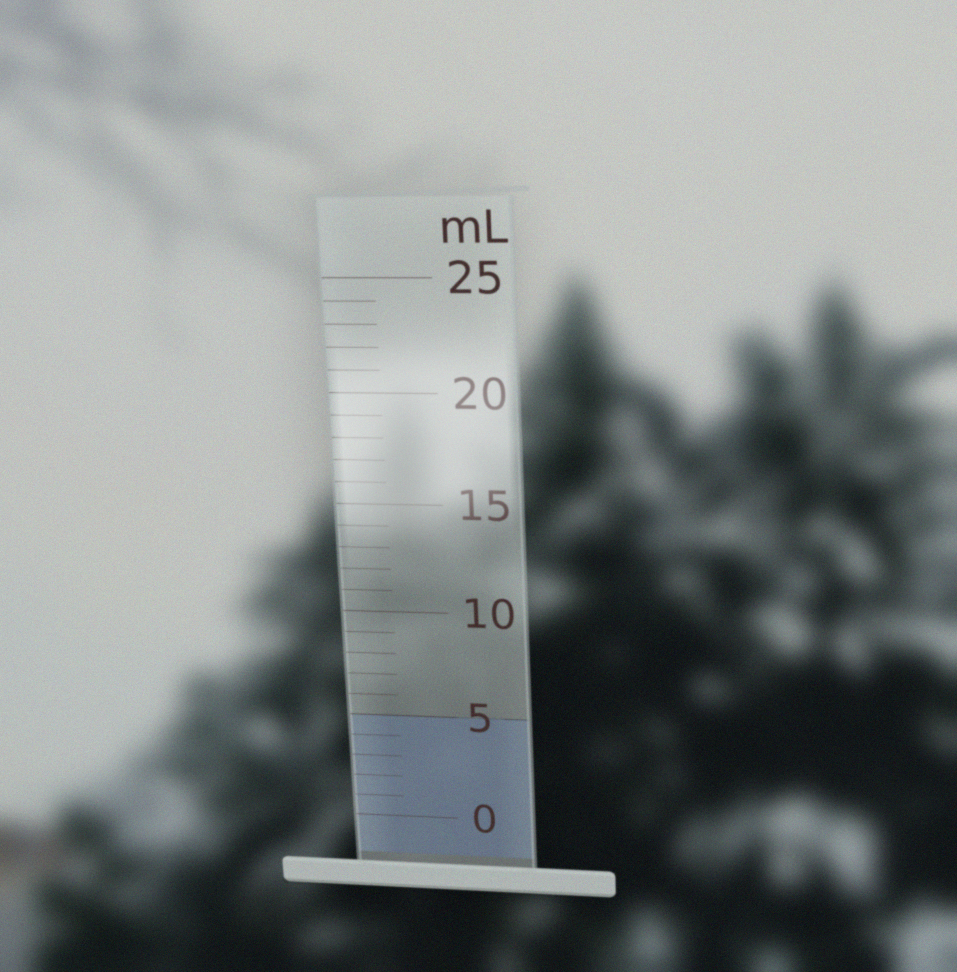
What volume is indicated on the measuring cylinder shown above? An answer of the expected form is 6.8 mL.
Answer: 5 mL
